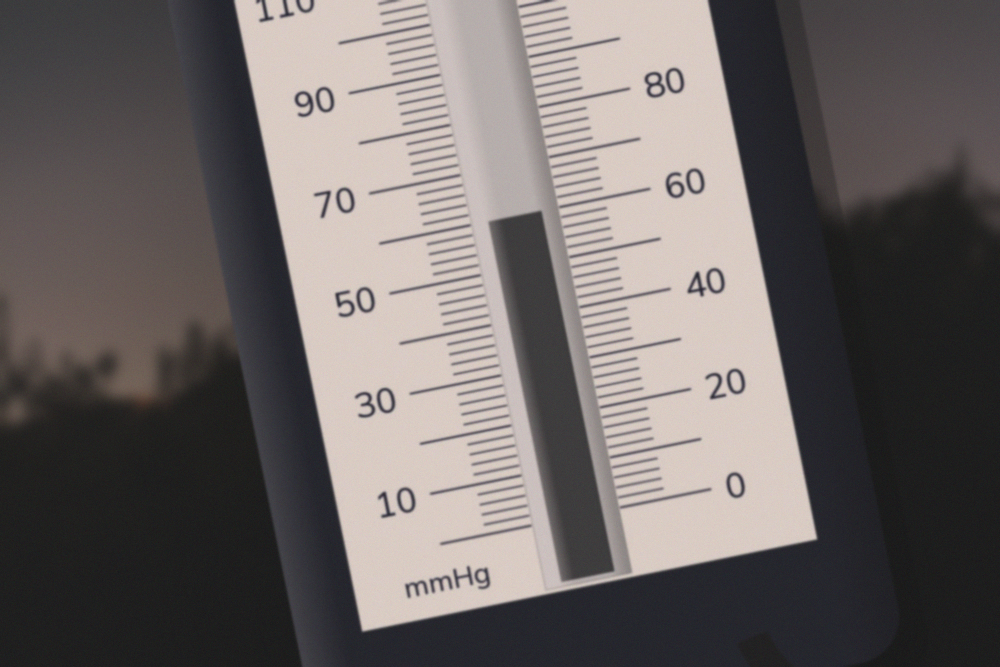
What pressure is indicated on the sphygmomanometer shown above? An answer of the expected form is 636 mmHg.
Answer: 60 mmHg
